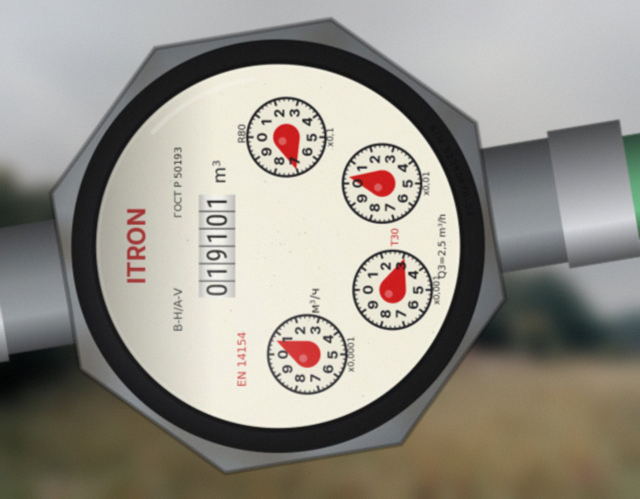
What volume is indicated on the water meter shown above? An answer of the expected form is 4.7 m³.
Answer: 19101.7030 m³
